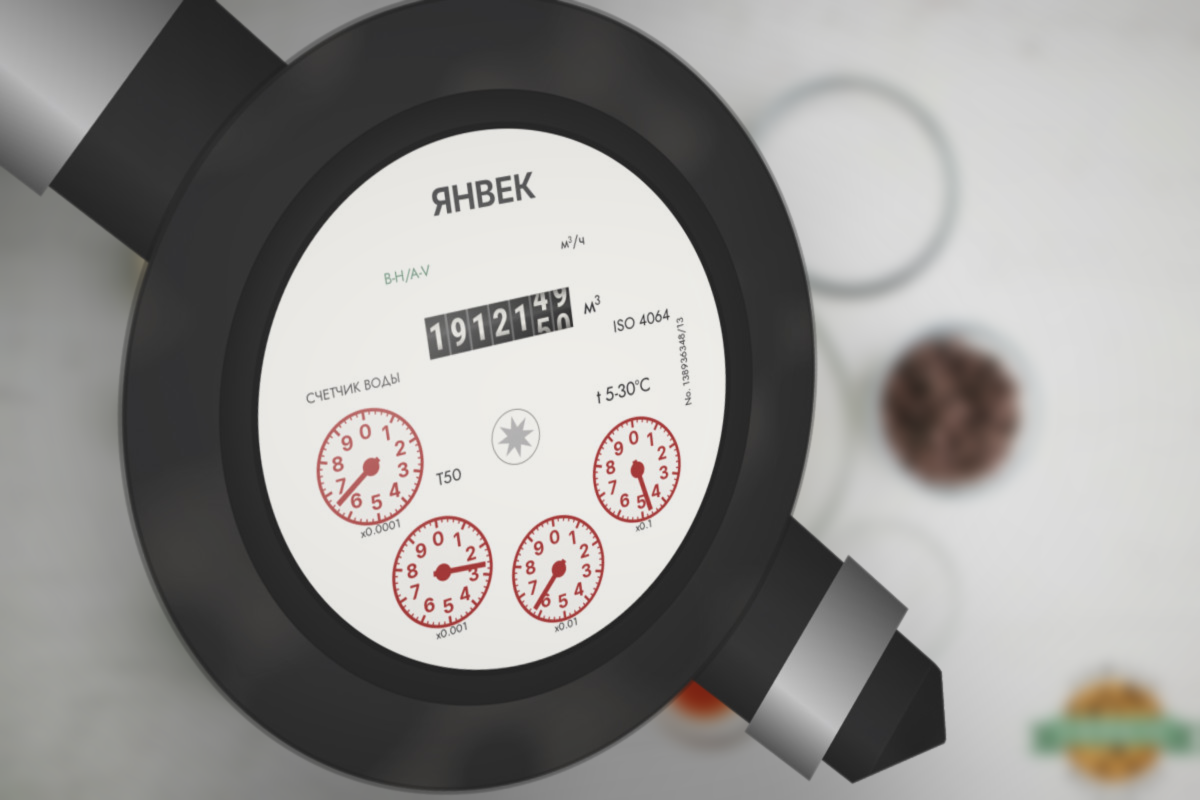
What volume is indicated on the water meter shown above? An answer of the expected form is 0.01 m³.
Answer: 1912149.4626 m³
